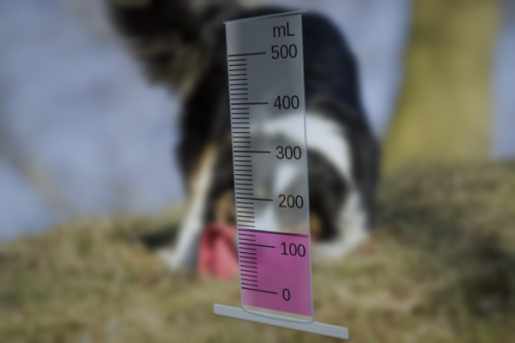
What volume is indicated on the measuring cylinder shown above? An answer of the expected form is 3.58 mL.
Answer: 130 mL
